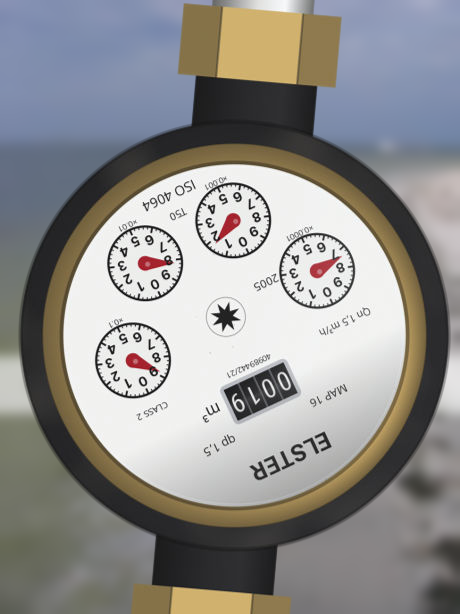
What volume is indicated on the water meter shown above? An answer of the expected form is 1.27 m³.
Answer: 19.8817 m³
